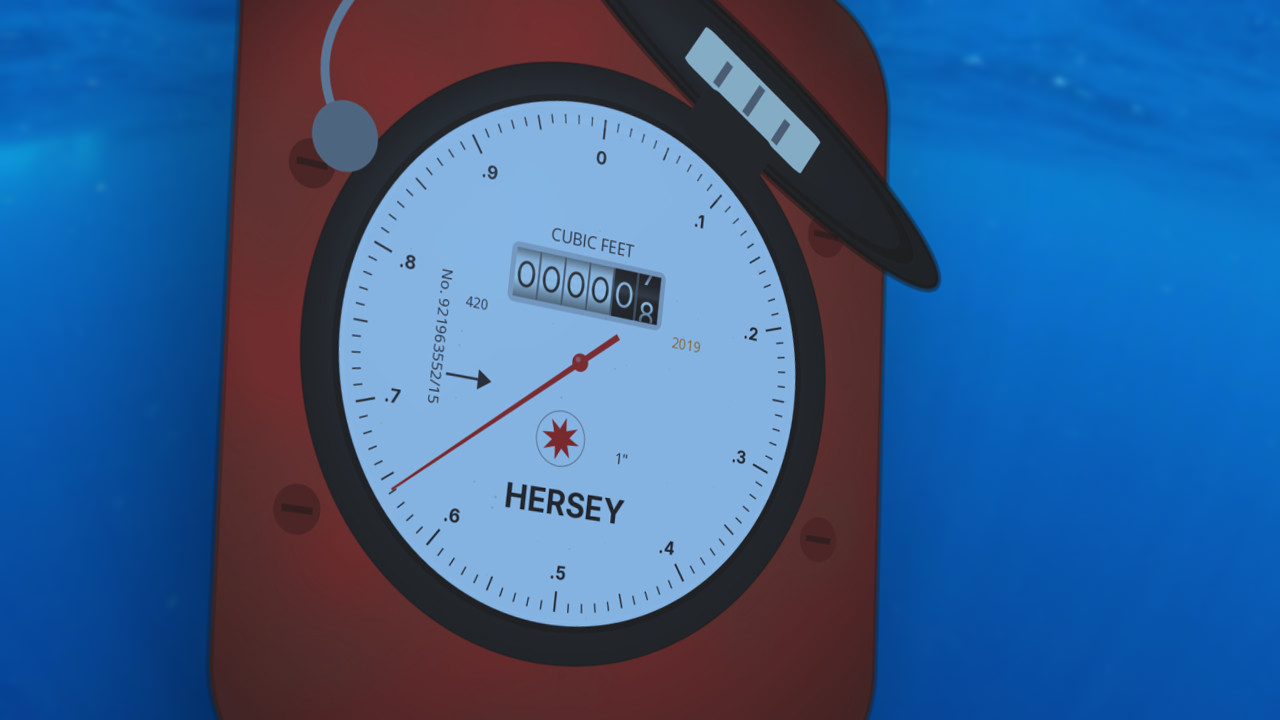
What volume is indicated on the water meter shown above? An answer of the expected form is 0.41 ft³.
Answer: 7.64 ft³
